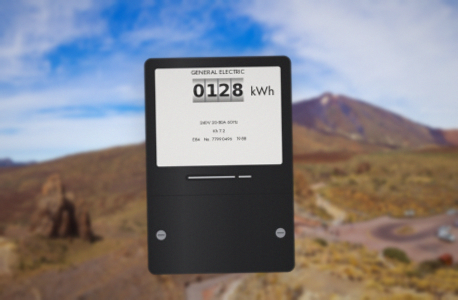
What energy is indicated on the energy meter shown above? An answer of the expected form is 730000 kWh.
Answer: 128 kWh
